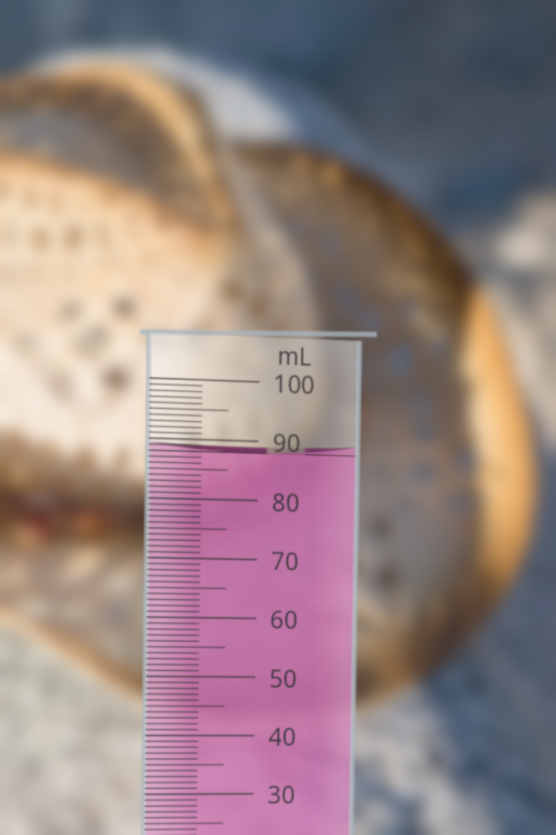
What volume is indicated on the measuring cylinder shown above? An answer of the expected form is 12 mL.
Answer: 88 mL
